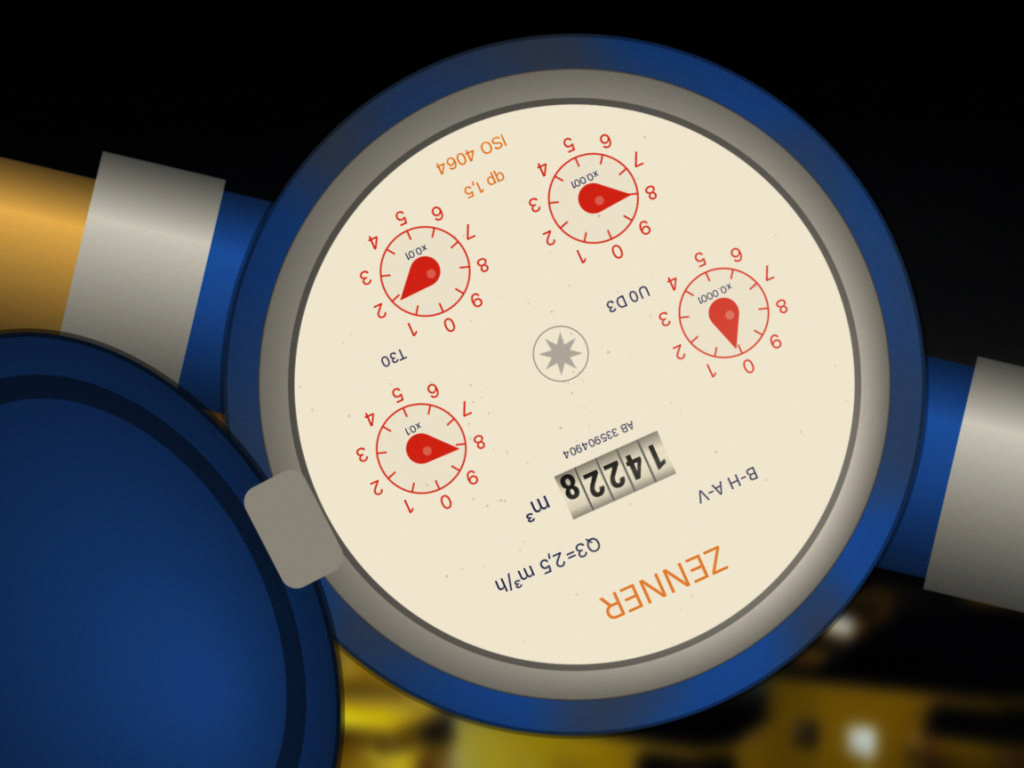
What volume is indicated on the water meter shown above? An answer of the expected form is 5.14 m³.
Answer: 14227.8180 m³
